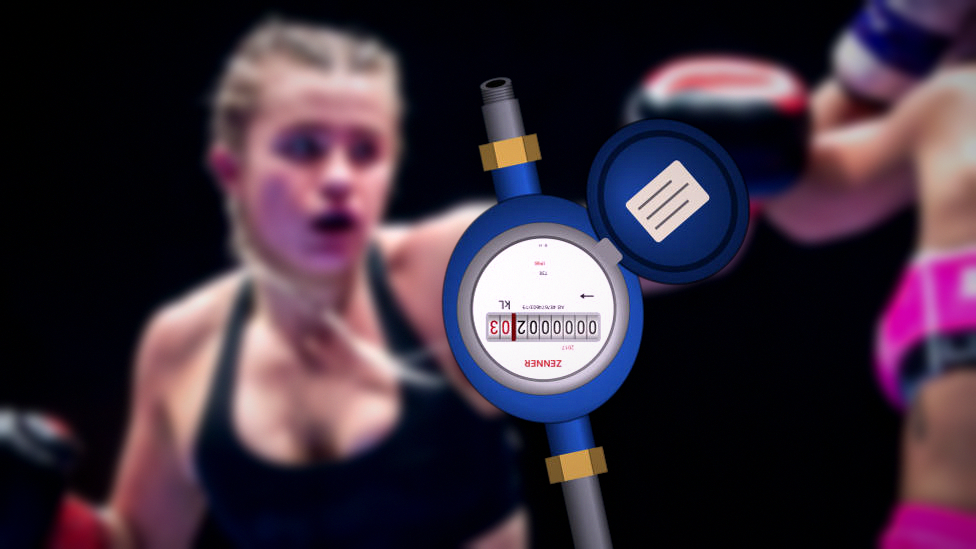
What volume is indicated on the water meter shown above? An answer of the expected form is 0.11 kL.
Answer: 2.03 kL
